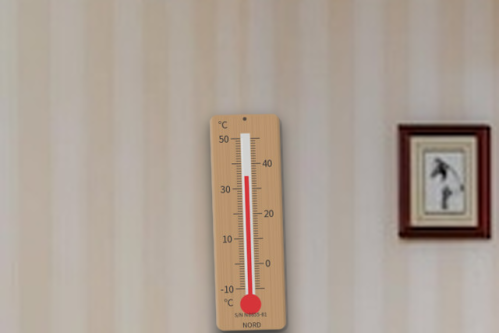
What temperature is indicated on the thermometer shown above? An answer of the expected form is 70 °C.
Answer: 35 °C
